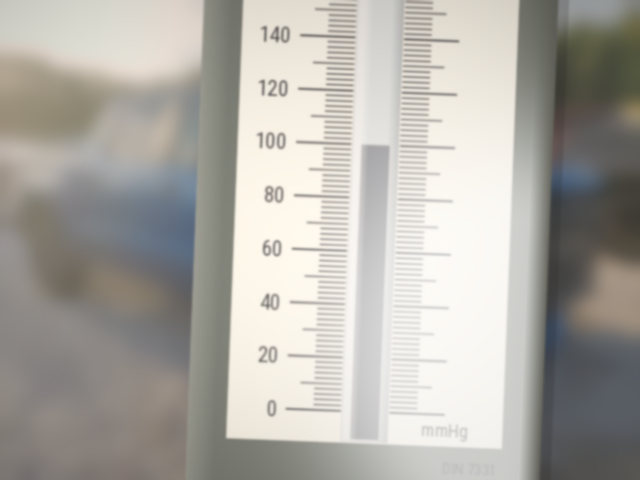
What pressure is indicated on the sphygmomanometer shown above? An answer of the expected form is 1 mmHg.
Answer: 100 mmHg
